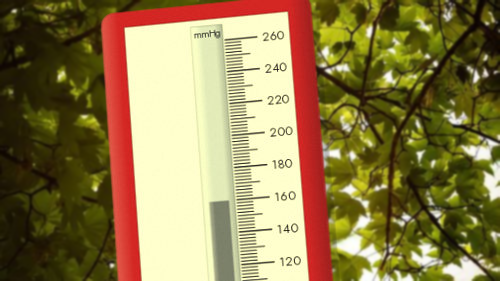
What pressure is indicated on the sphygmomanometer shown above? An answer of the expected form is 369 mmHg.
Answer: 160 mmHg
